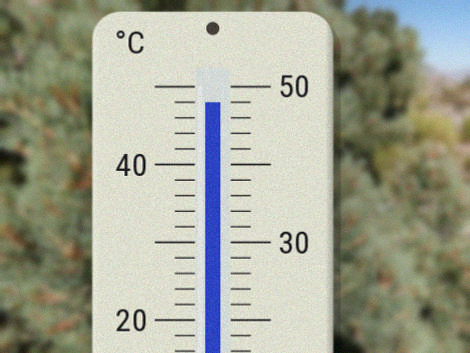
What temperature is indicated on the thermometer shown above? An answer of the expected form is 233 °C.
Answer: 48 °C
